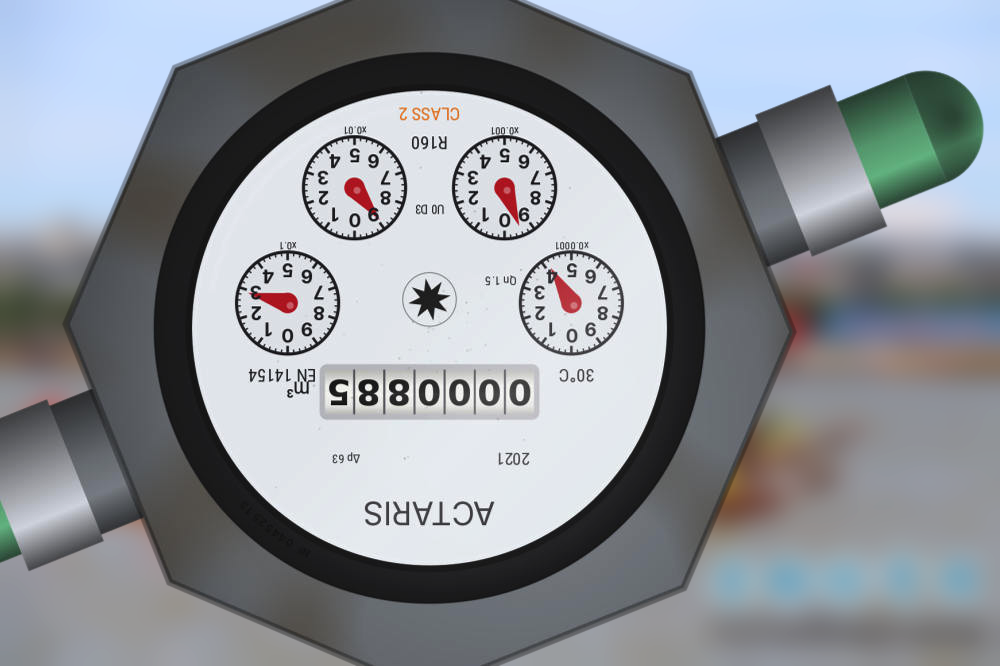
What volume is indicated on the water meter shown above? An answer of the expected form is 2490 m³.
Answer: 885.2894 m³
